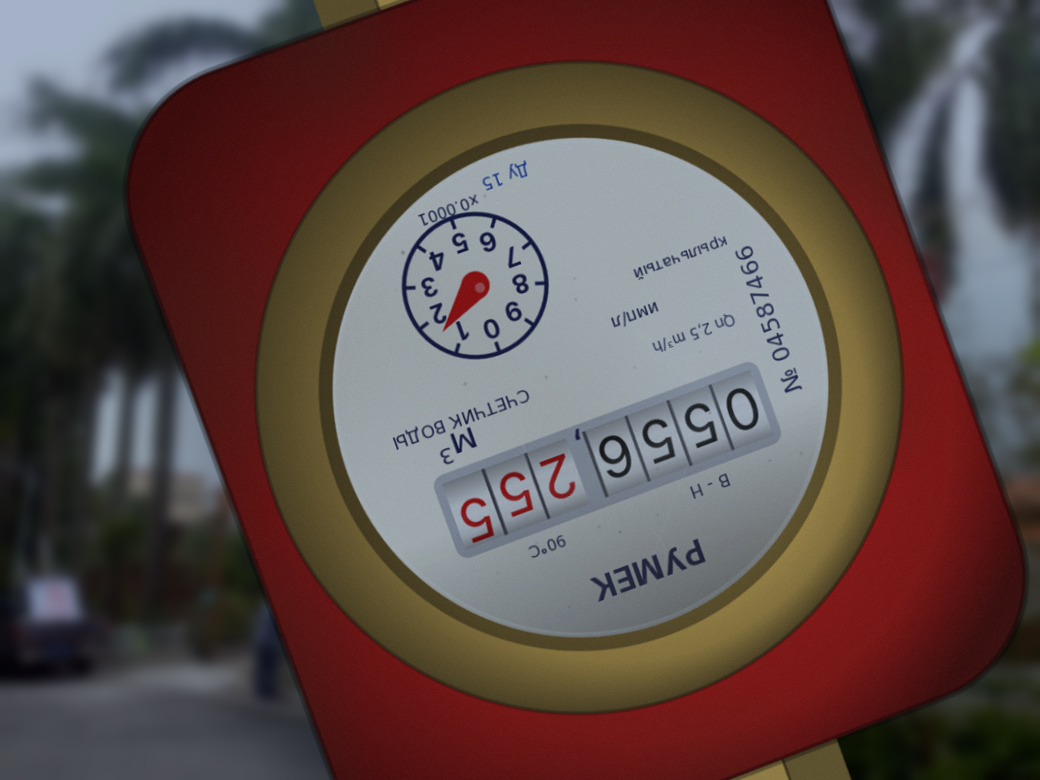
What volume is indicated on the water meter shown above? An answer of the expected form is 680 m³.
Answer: 556.2551 m³
